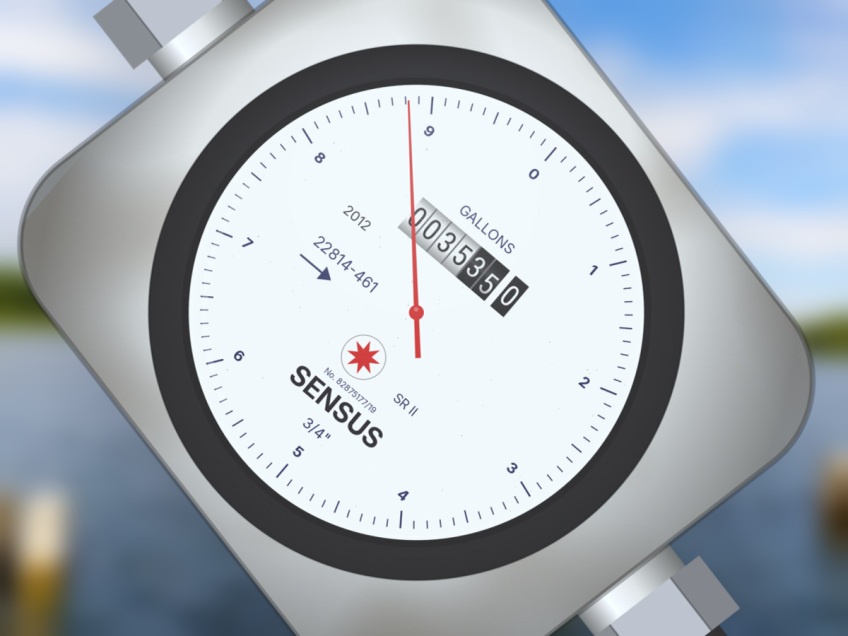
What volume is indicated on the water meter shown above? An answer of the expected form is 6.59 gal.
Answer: 35348.8 gal
